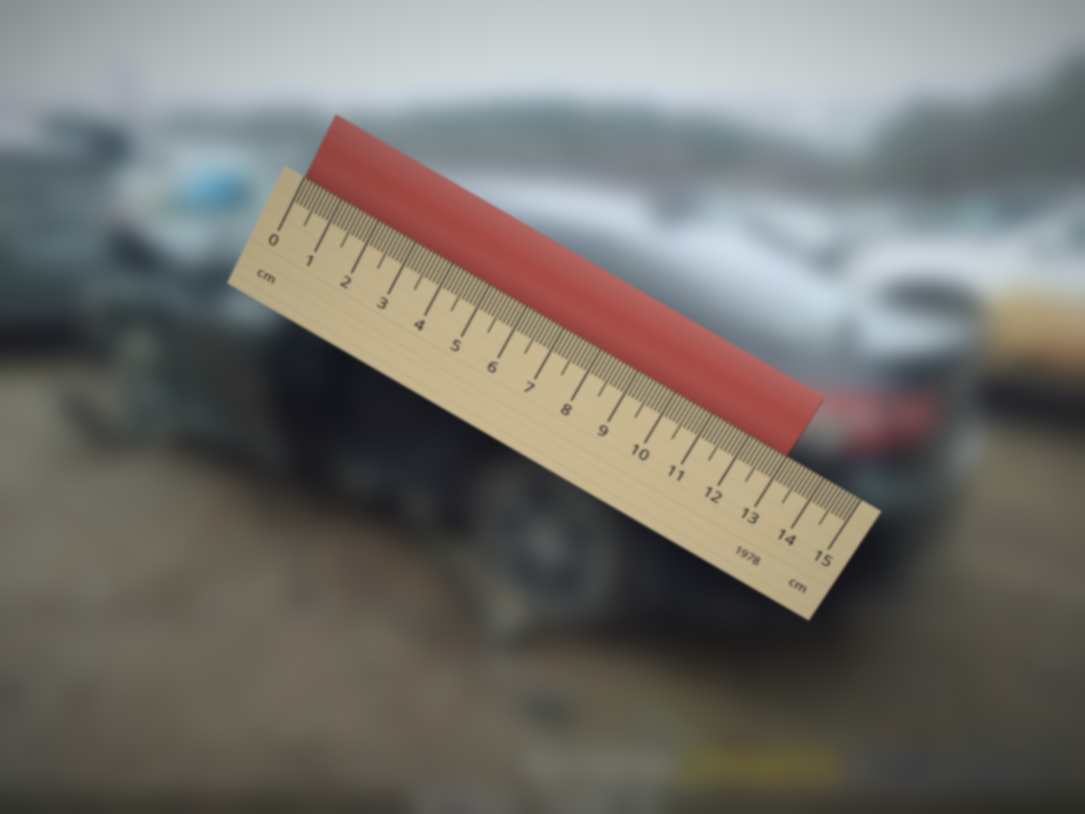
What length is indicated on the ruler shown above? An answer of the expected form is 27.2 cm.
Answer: 13 cm
